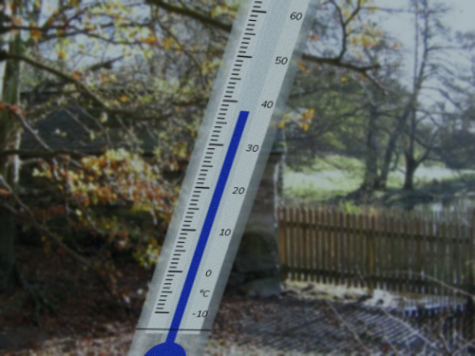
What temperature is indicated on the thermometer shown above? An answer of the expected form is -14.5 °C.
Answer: 38 °C
